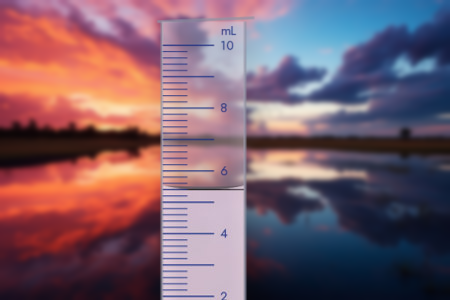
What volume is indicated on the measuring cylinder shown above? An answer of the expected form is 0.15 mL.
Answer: 5.4 mL
